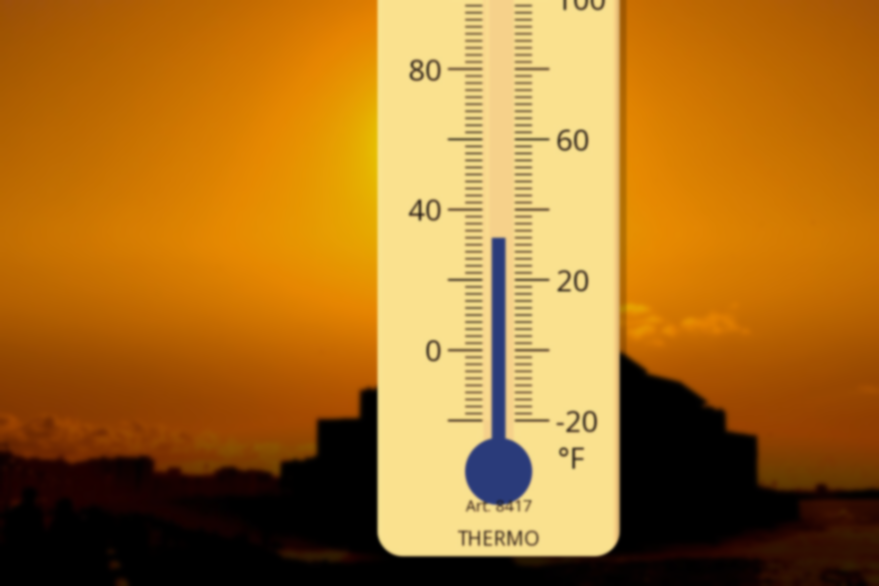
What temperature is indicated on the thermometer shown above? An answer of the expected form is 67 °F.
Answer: 32 °F
